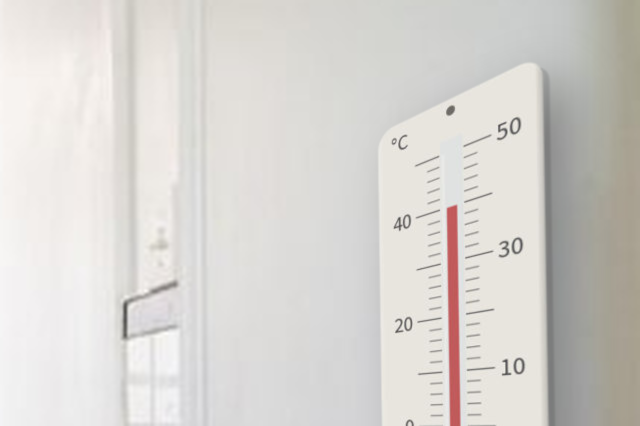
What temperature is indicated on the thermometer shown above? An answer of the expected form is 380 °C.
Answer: 40 °C
